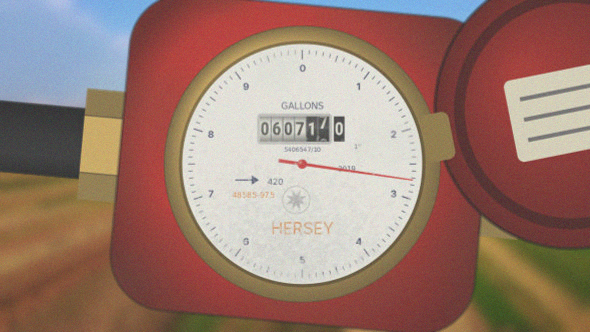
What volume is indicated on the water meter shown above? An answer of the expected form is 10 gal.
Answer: 607172.7 gal
